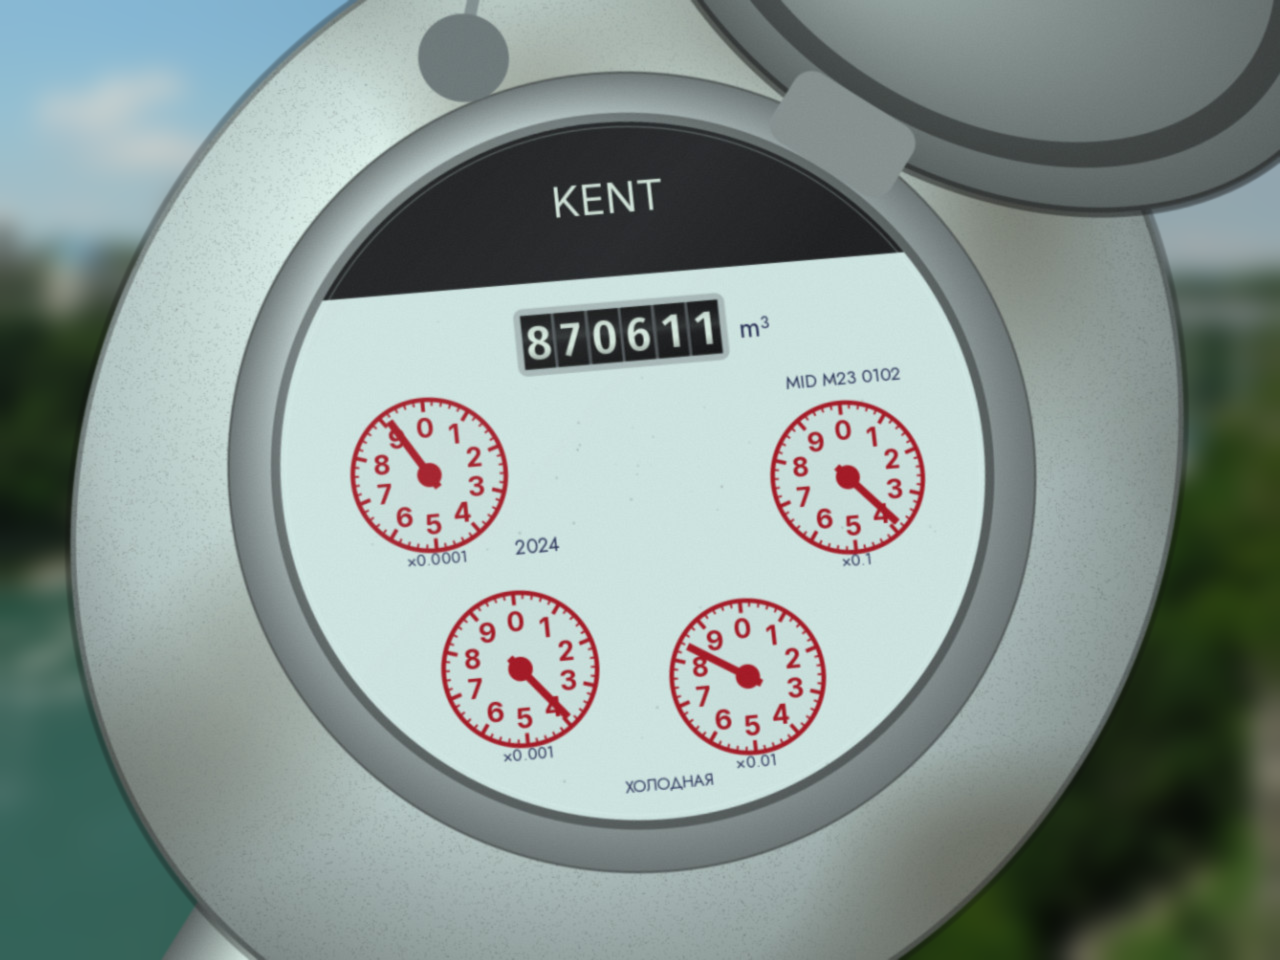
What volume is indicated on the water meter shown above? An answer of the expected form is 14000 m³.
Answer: 870611.3839 m³
